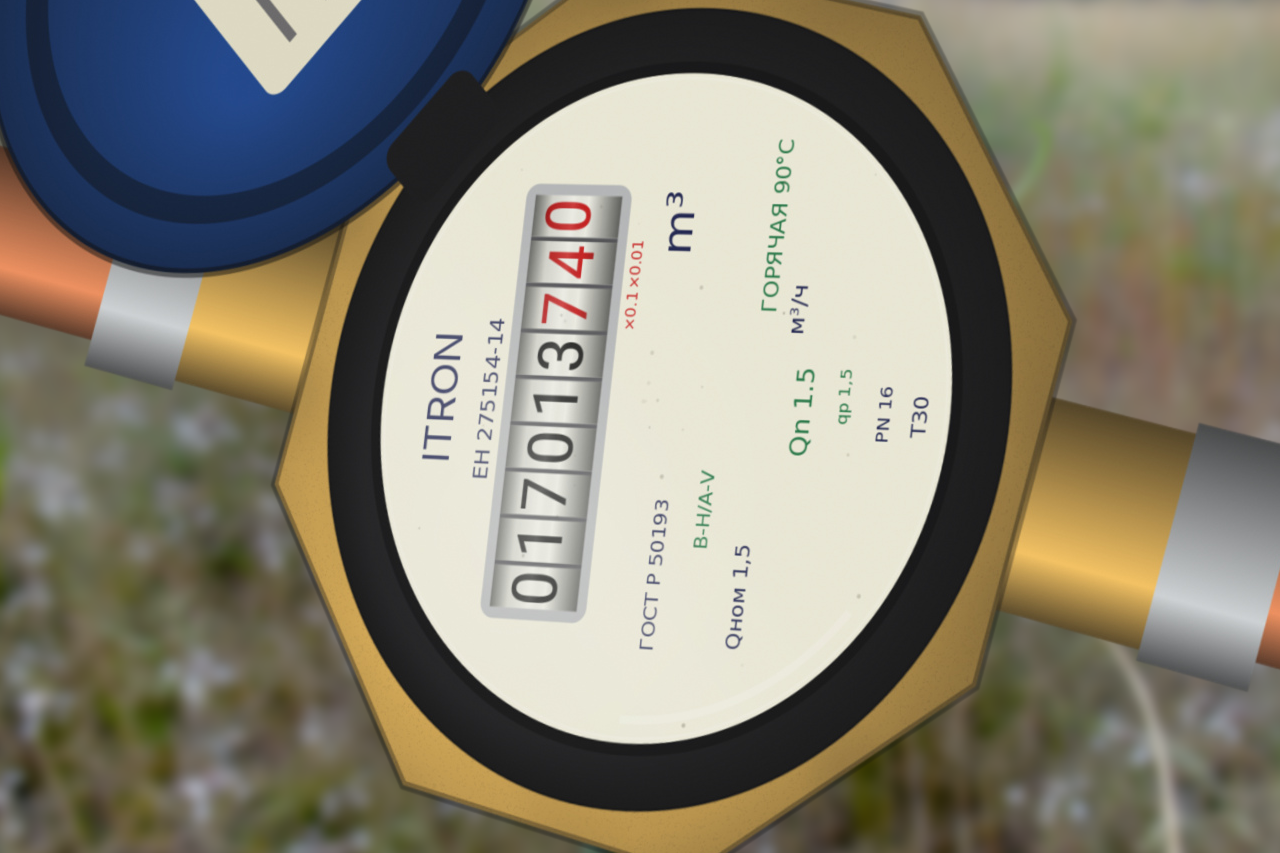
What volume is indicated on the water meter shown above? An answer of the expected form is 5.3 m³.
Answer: 17013.740 m³
